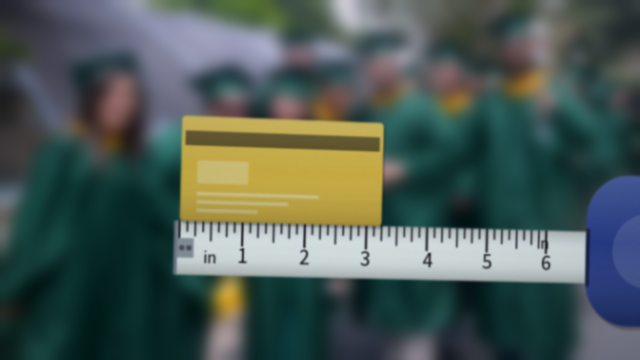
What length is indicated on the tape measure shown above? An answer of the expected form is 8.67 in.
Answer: 3.25 in
